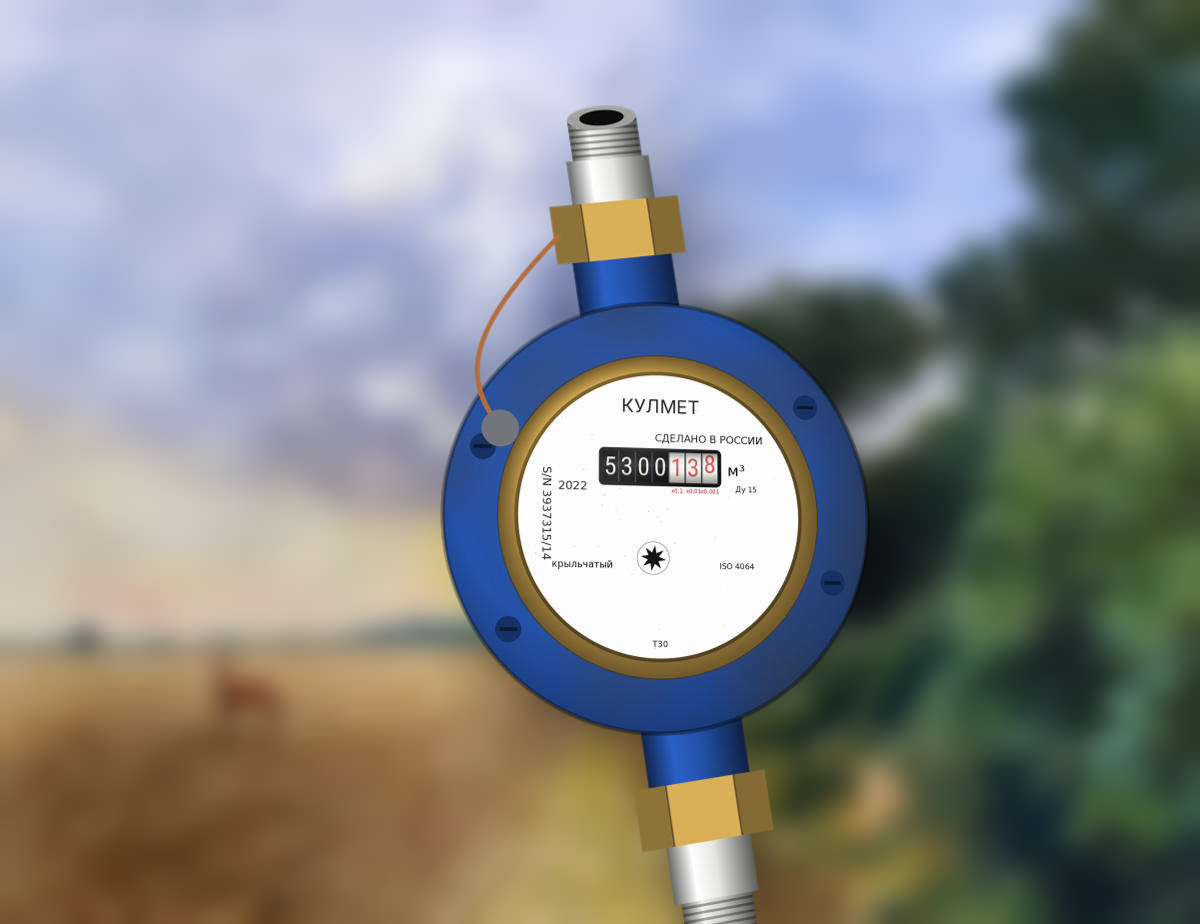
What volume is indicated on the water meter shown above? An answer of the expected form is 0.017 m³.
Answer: 5300.138 m³
